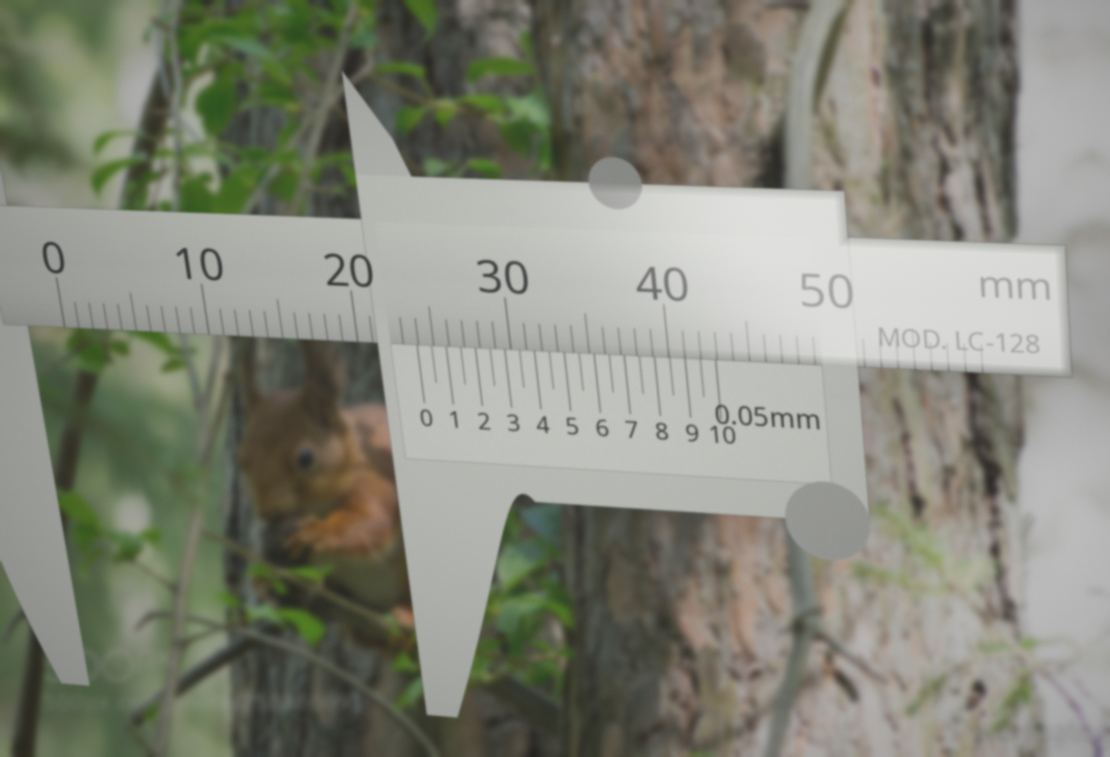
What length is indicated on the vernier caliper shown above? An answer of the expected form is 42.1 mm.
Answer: 23.9 mm
